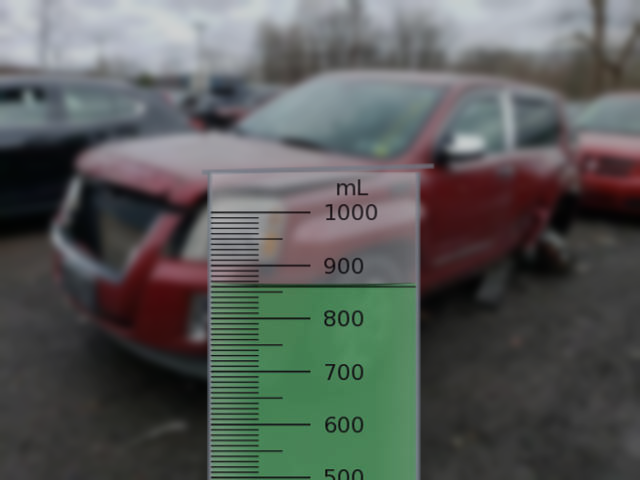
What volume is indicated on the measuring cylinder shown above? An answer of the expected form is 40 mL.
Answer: 860 mL
